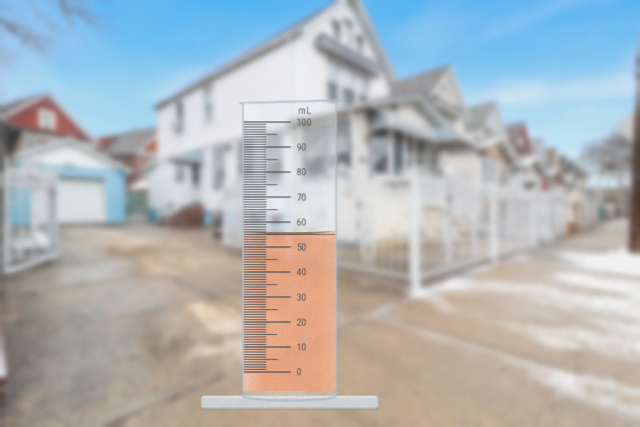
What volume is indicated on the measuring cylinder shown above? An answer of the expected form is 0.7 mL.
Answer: 55 mL
